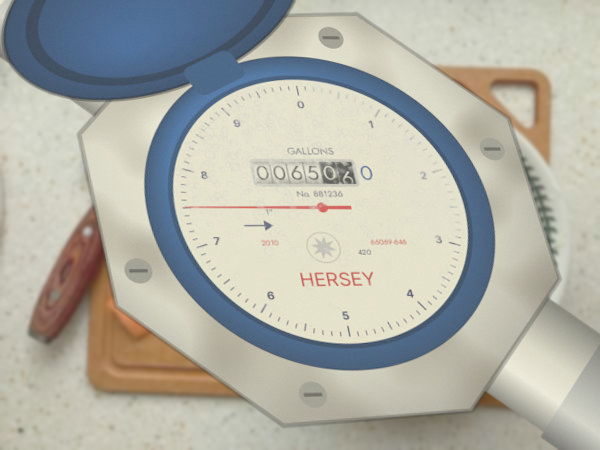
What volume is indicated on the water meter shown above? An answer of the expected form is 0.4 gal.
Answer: 65057.5 gal
